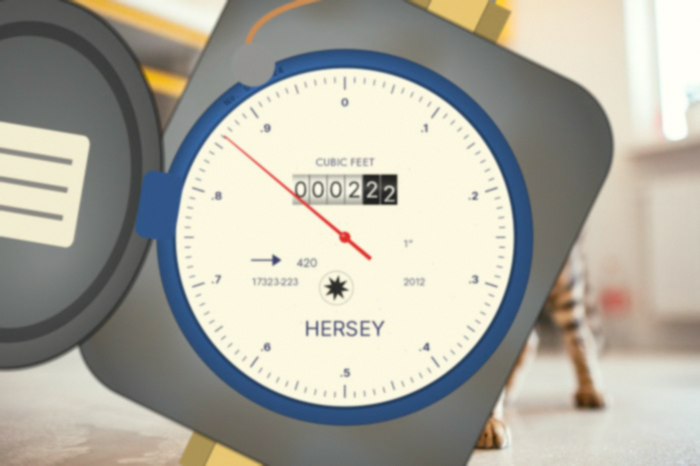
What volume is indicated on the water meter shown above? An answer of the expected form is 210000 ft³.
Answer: 221.86 ft³
